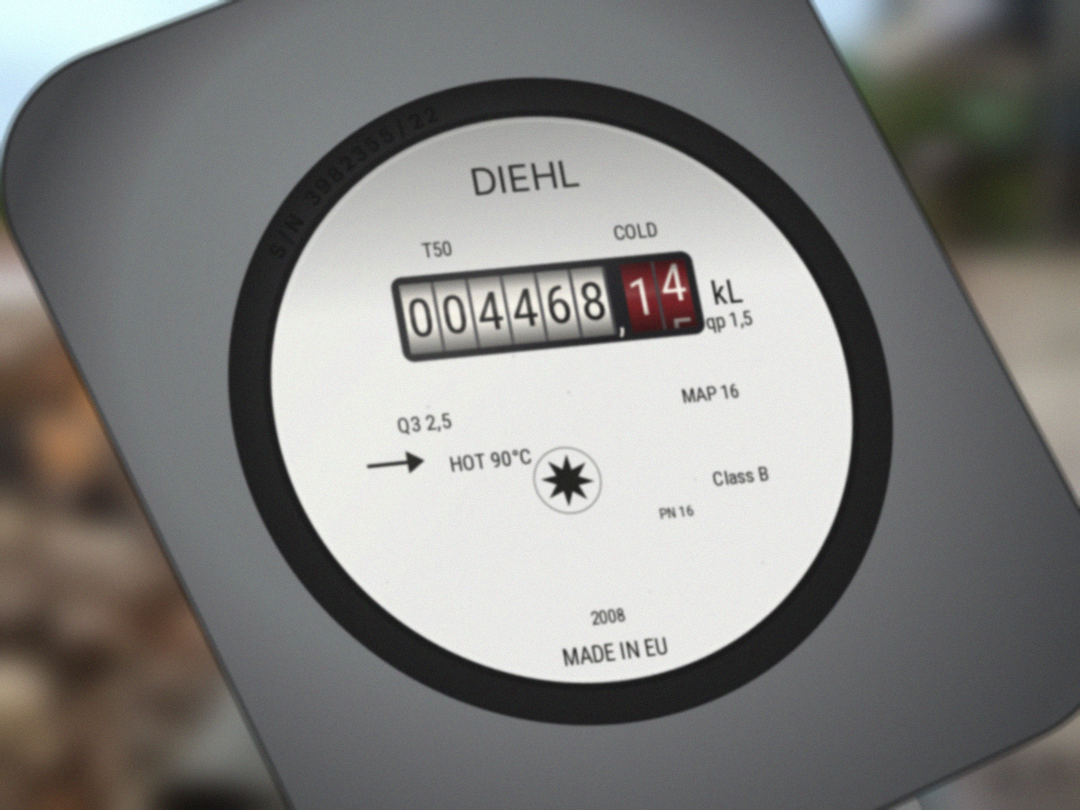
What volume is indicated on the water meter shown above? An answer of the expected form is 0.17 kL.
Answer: 4468.14 kL
